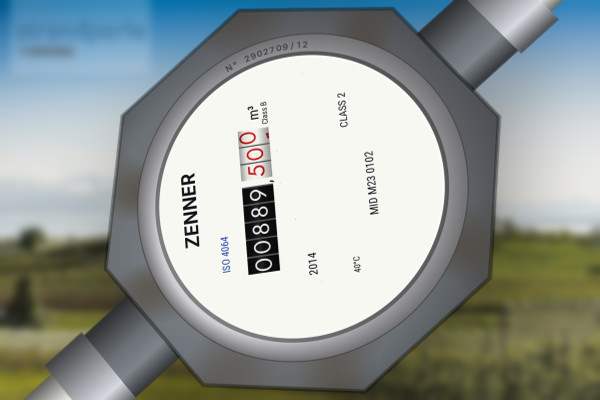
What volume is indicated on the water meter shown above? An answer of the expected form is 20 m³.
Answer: 889.500 m³
